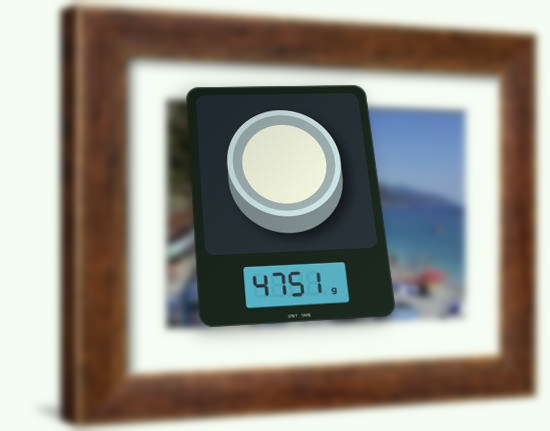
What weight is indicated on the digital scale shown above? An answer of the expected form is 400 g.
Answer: 4751 g
